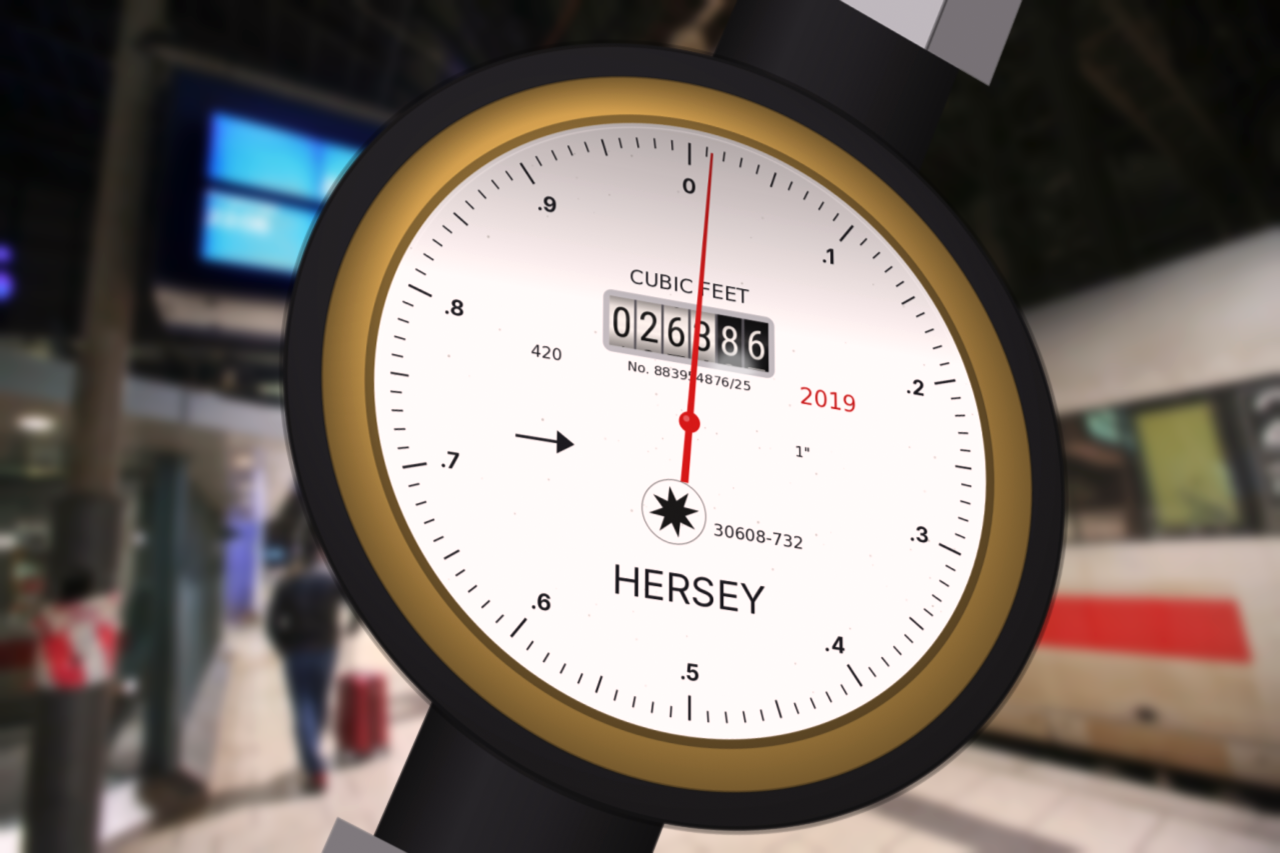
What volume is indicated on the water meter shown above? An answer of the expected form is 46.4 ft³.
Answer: 26386.01 ft³
